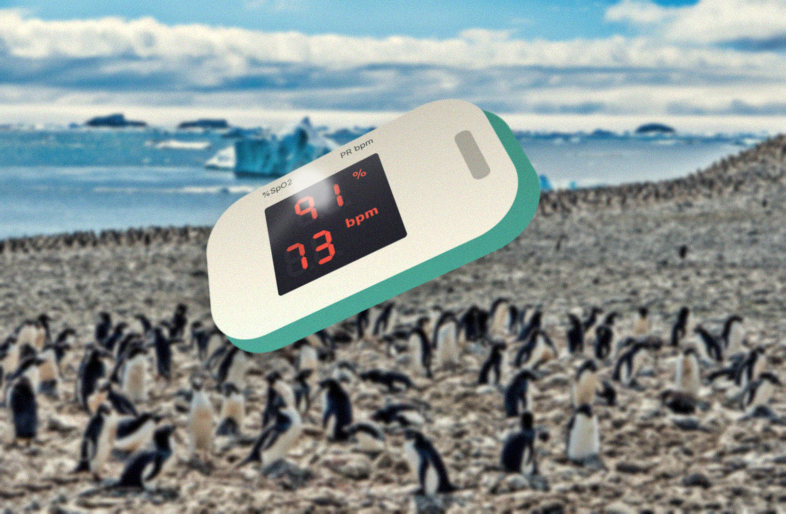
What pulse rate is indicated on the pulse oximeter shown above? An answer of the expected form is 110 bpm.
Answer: 73 bpm
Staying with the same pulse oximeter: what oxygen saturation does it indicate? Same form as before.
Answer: 91 %
